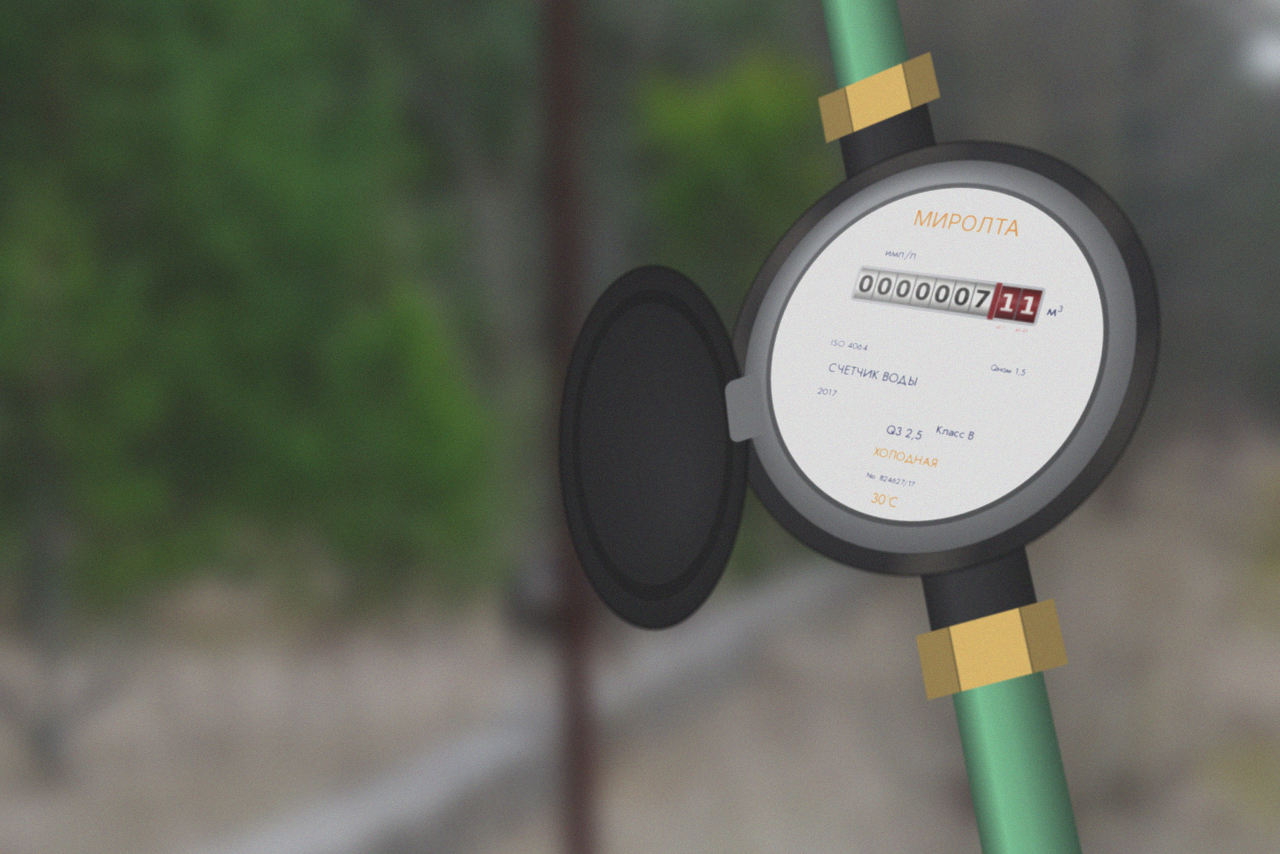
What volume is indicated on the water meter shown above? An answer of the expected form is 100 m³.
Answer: 7.11 m³
